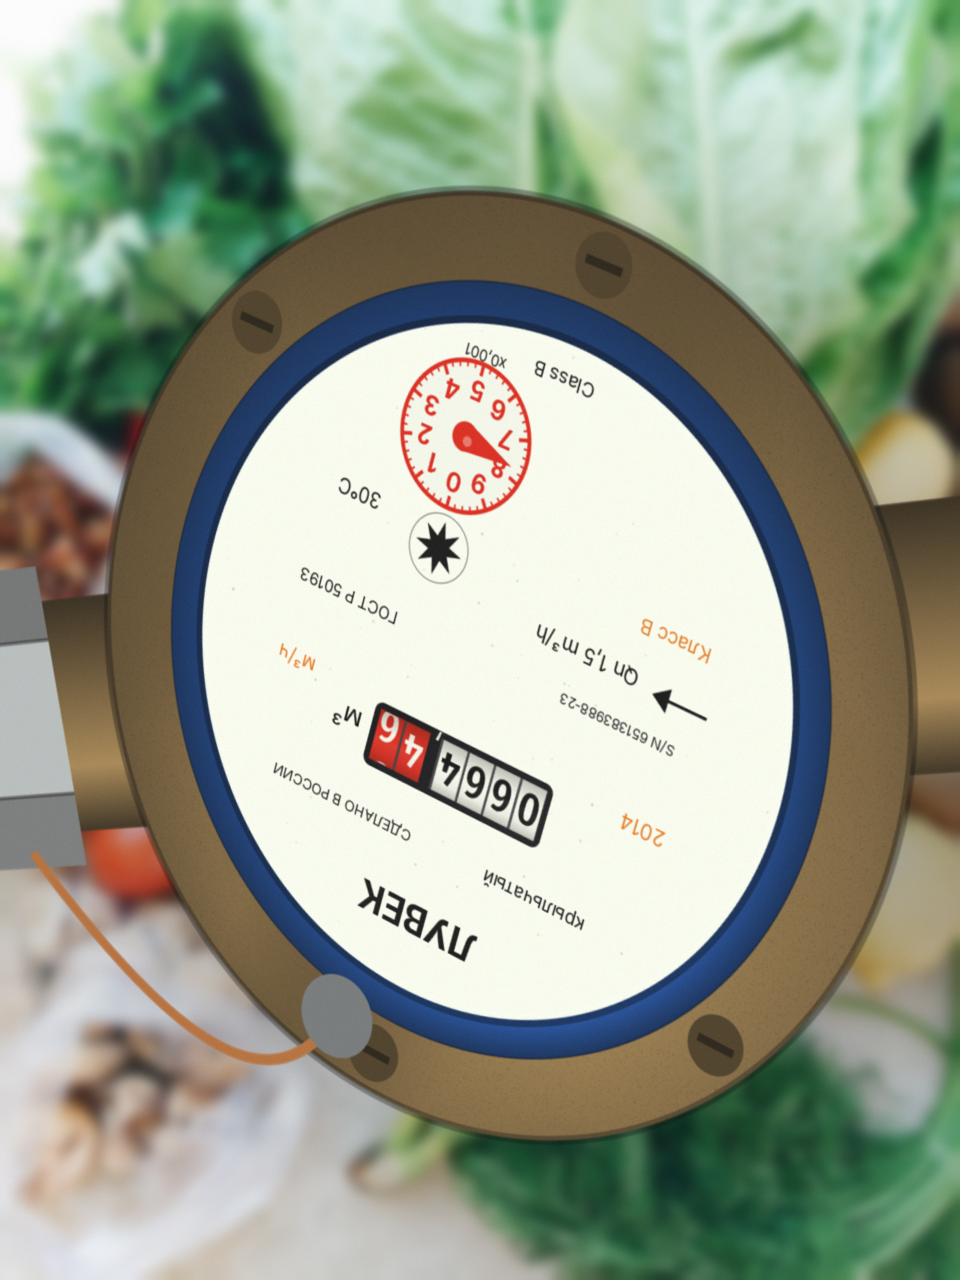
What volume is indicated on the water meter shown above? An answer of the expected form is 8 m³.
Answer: 664.457 m³
